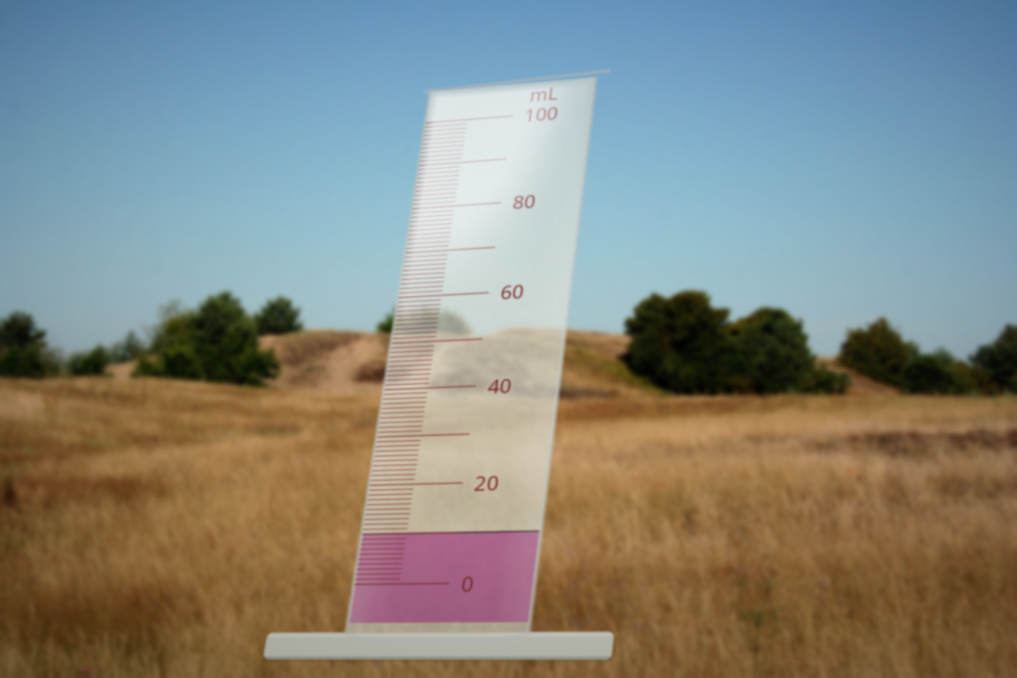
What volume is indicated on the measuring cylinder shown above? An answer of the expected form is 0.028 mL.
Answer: 10 mL
